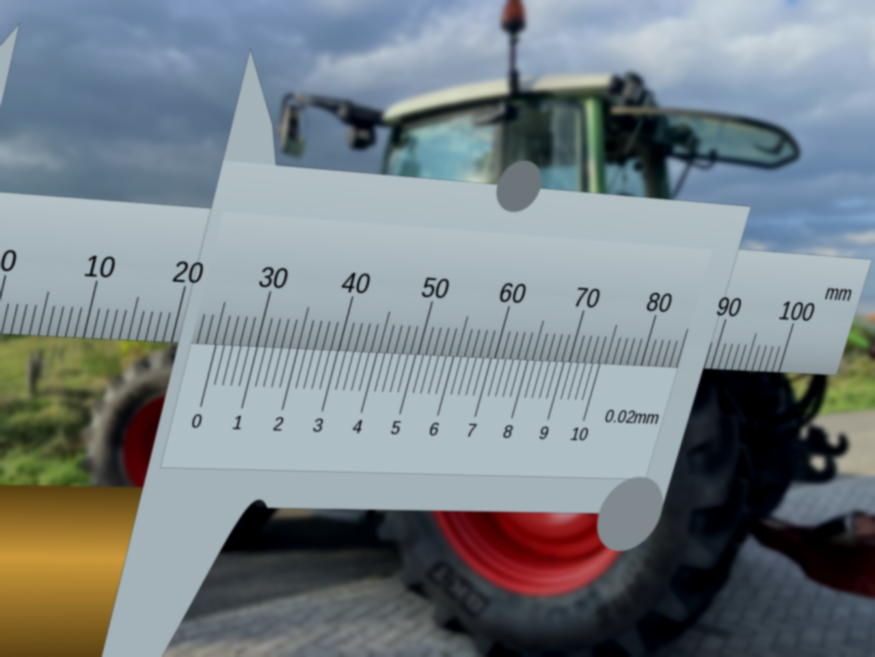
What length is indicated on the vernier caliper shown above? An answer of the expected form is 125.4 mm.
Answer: 25.2 mm
